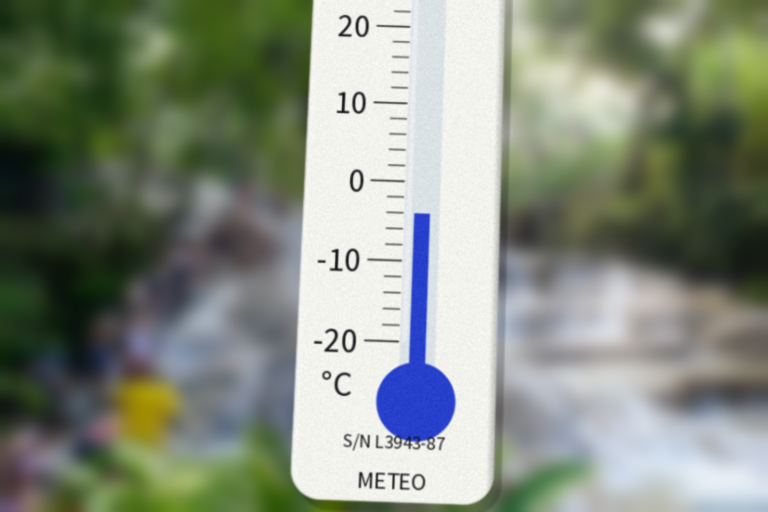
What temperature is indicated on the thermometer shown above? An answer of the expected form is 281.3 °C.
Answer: -4 °C
